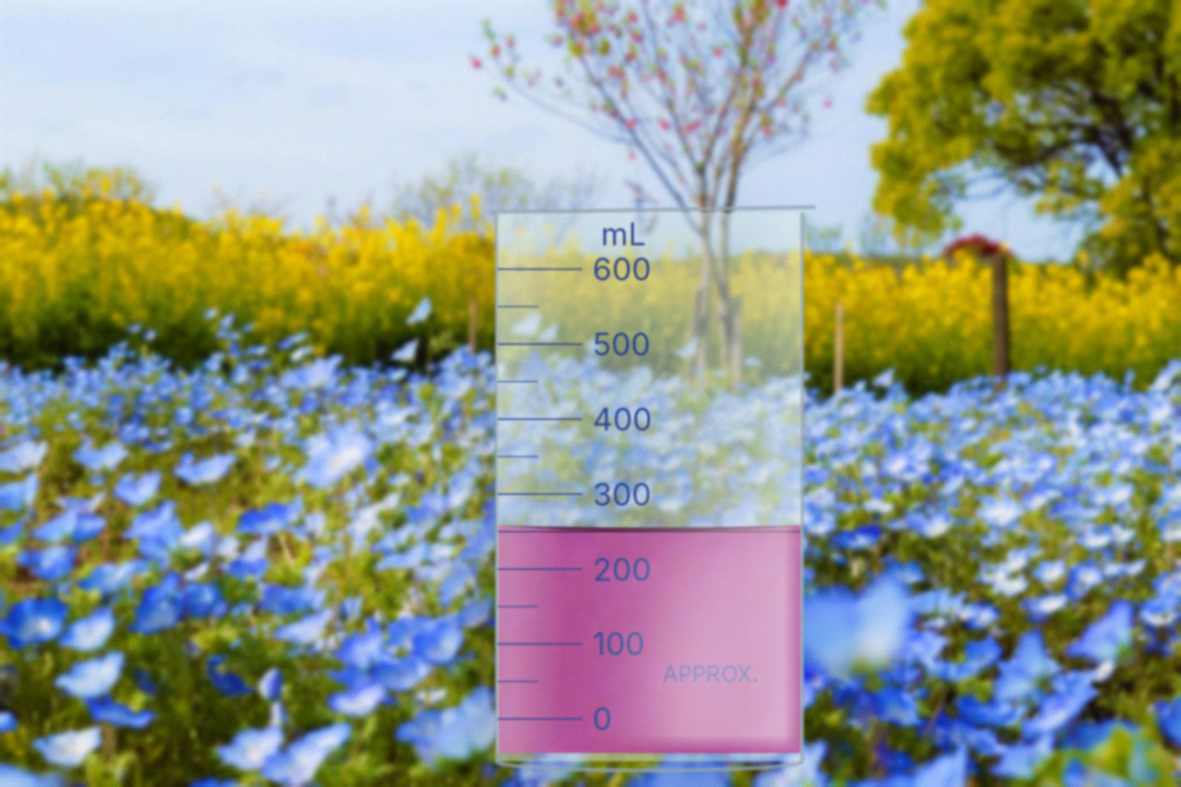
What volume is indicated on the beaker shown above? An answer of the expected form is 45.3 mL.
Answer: 250 mL
